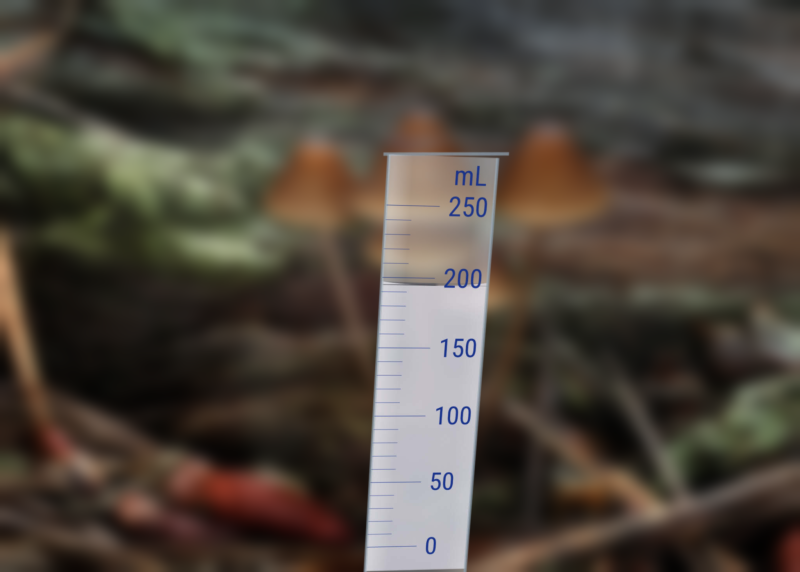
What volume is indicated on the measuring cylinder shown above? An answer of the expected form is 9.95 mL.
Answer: 195 mL
